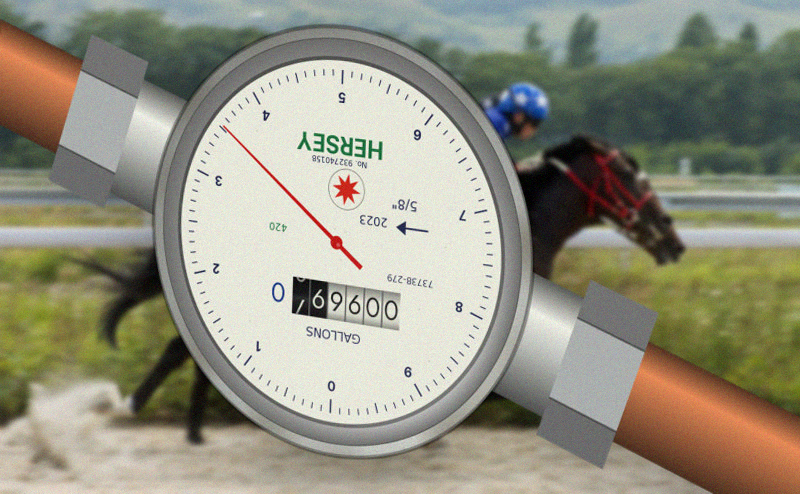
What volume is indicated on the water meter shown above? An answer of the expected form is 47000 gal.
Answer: 96973.5 gal
